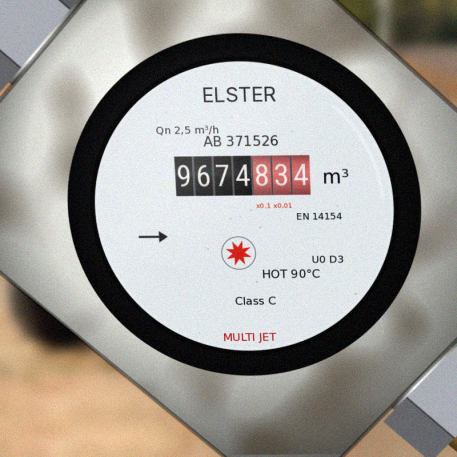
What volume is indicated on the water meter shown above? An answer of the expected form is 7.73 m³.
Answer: 9674.834 m³
